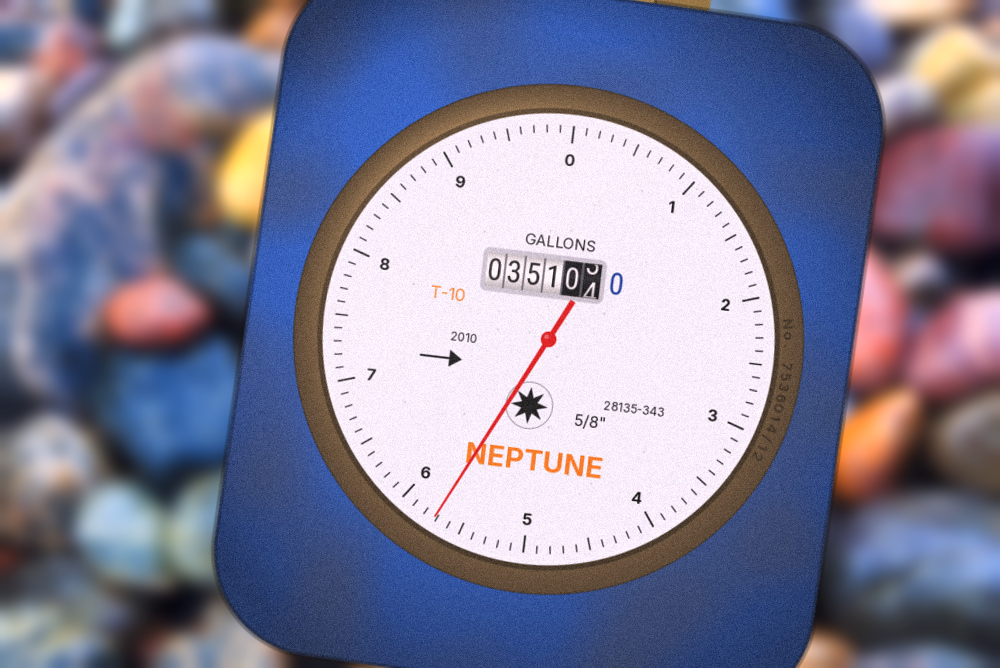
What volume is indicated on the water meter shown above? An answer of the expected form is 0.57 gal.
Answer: 351035.7 gal
